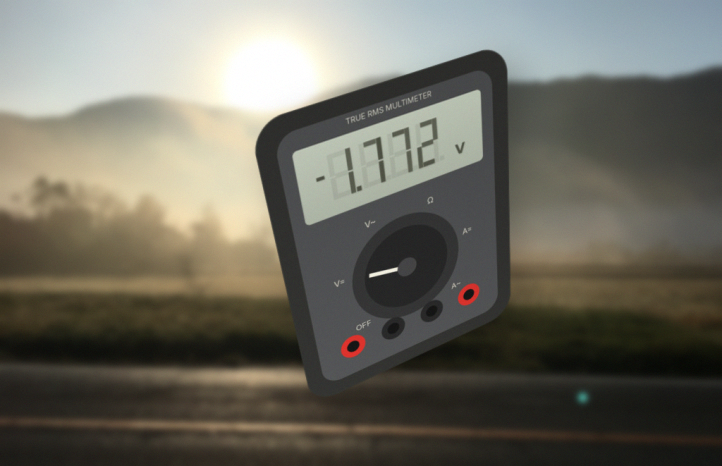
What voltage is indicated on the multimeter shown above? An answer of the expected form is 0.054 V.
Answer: -1.772 V
